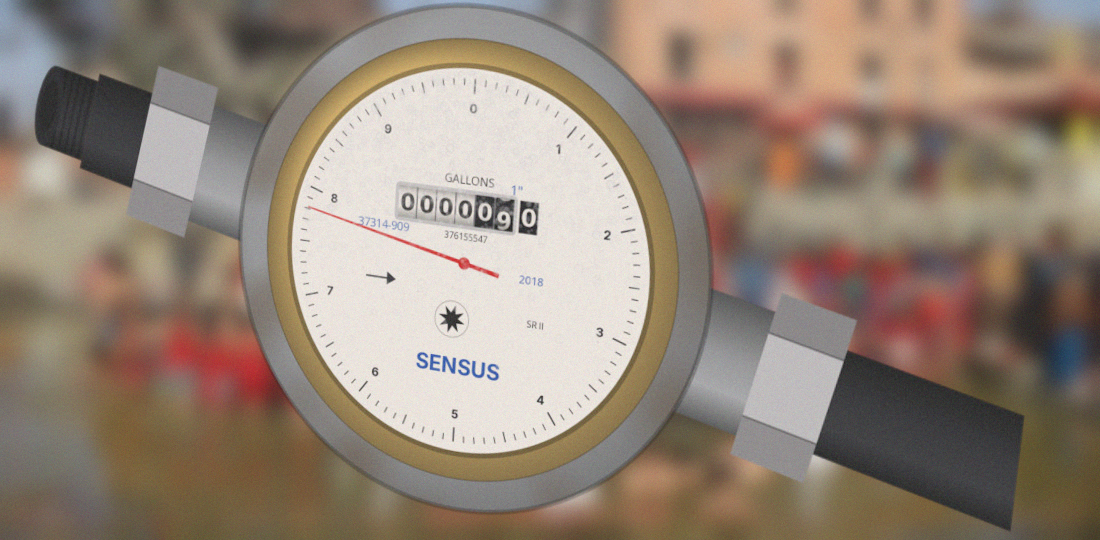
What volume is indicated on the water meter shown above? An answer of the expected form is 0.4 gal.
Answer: 87.8 gal
